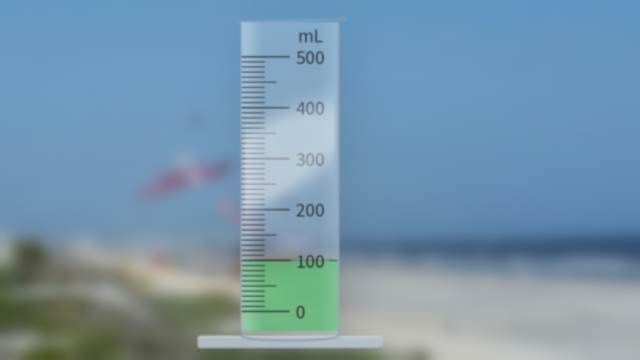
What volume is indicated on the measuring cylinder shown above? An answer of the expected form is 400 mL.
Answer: 100 mL
